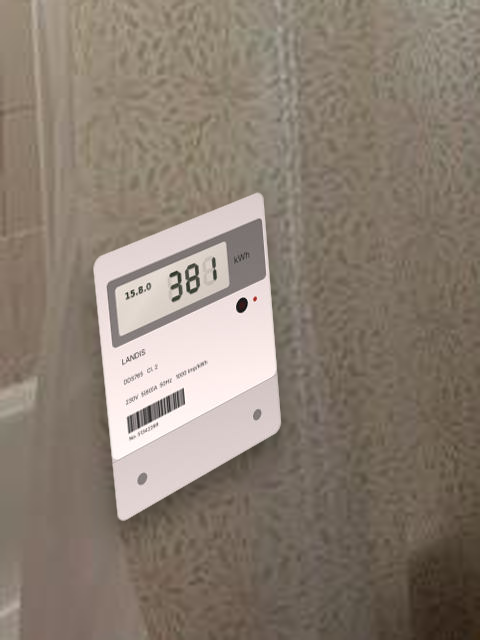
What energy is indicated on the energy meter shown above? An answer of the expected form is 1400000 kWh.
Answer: 381 kWh
